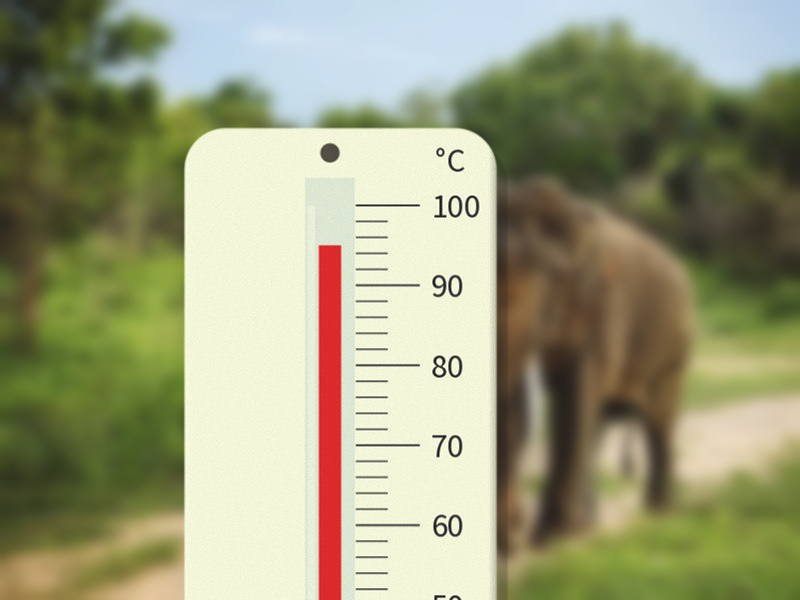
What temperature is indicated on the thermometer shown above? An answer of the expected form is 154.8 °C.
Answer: 95 °C
